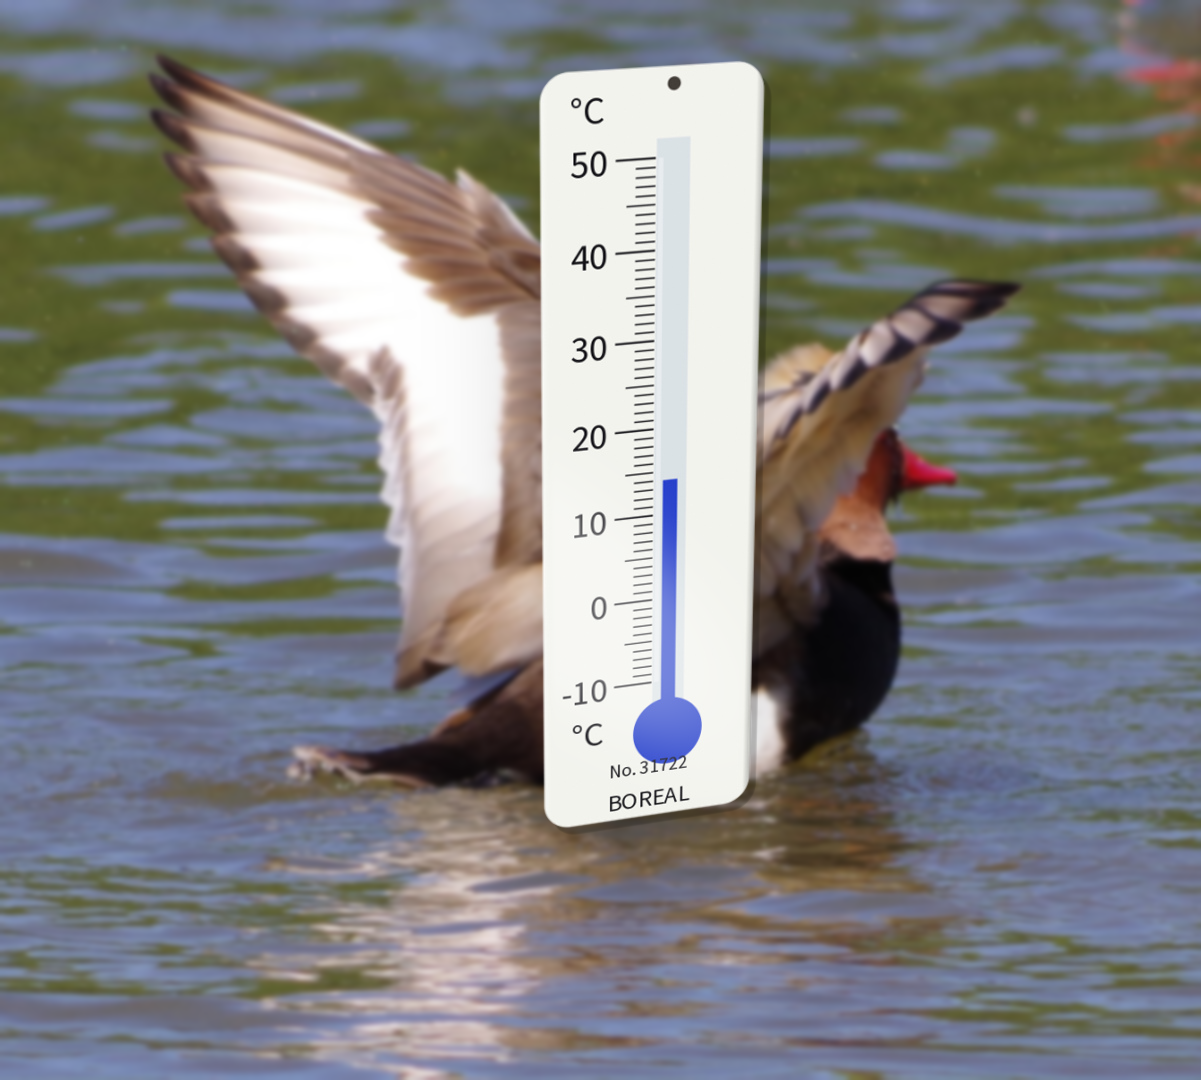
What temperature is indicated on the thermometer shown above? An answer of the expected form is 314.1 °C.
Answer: 14 °C
